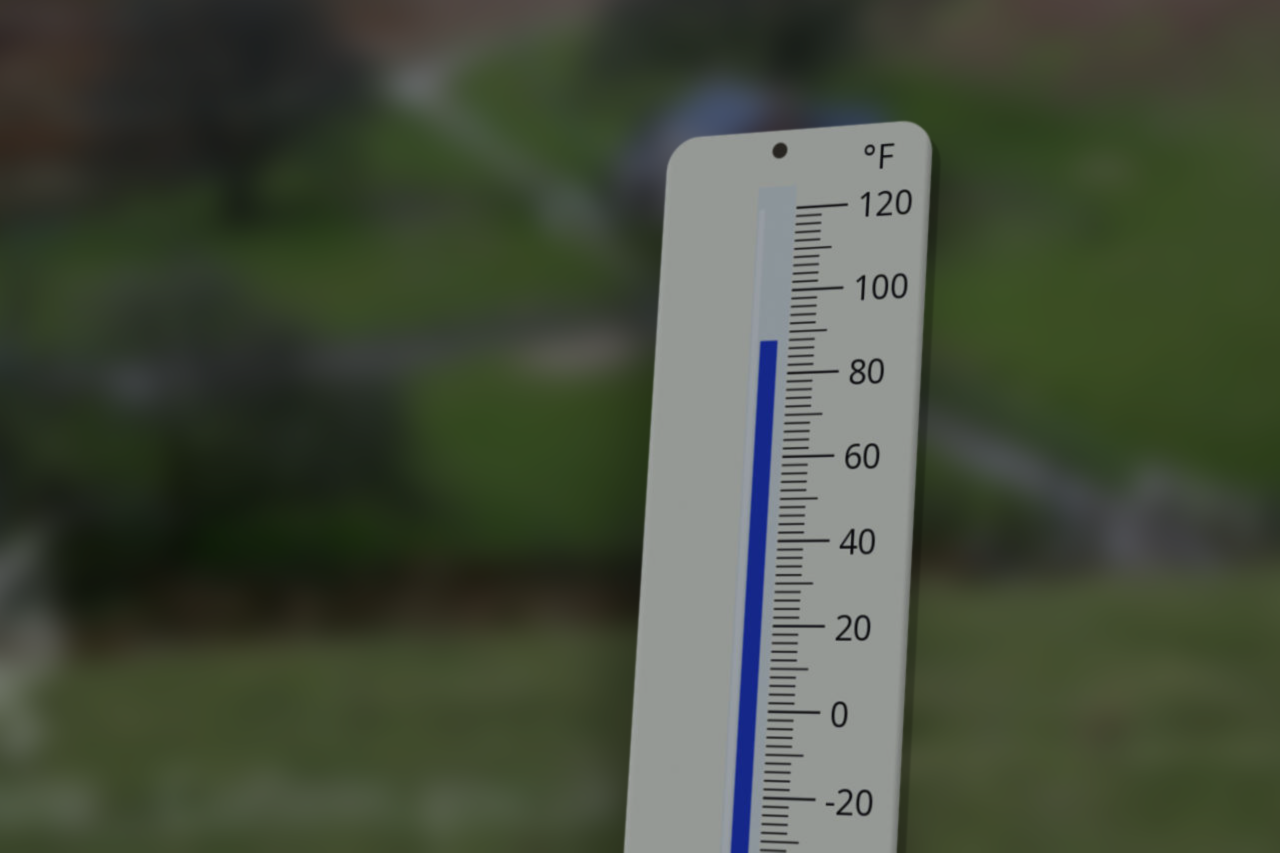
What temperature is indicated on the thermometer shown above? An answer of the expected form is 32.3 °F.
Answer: 88 °F
